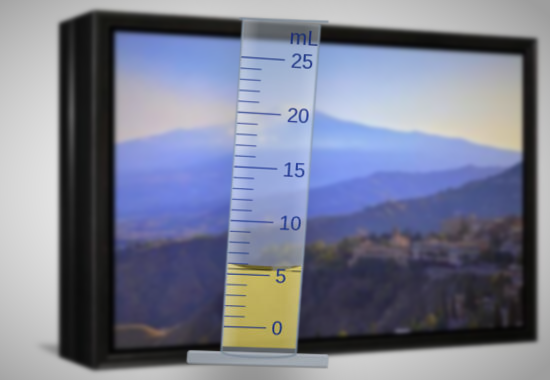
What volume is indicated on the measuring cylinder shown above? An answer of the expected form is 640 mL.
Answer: 5.5 mL
